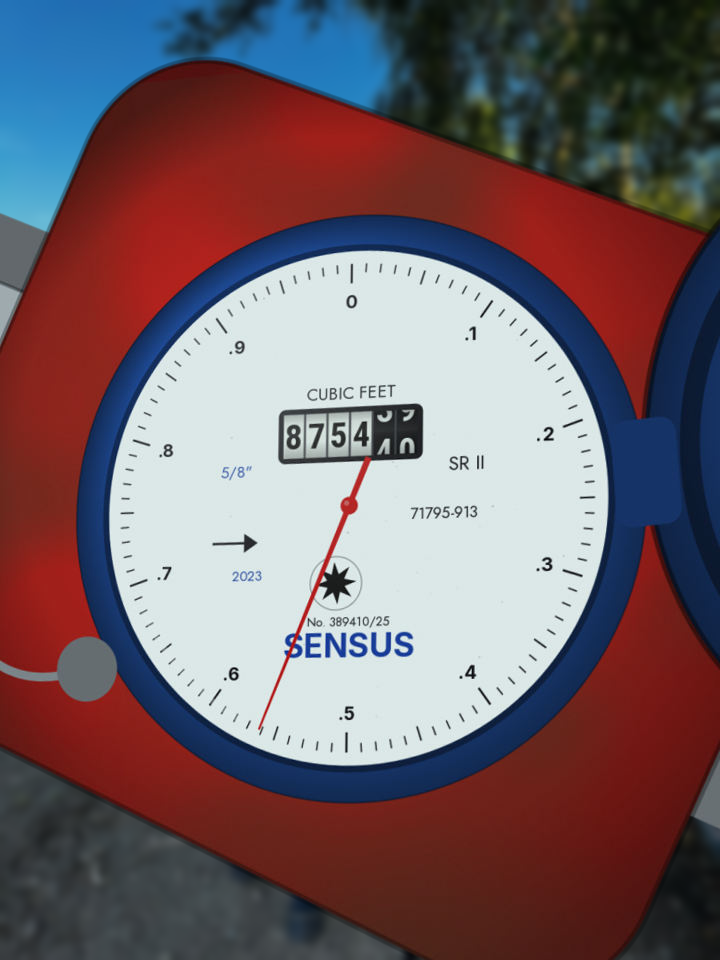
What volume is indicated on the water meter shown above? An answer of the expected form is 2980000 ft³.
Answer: 875439.56 ft³
